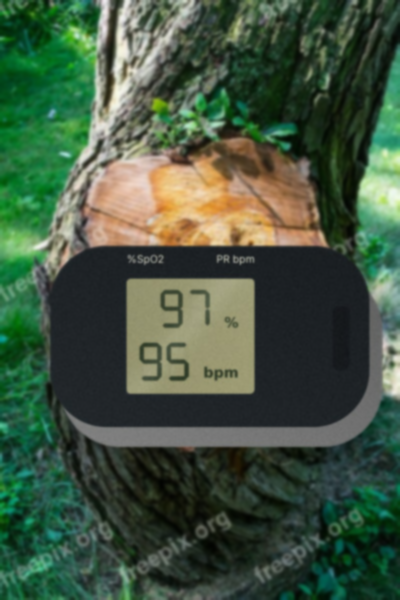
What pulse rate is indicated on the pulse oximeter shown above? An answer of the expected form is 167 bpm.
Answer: 95 bpm
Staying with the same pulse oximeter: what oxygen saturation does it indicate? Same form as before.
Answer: 97 %
